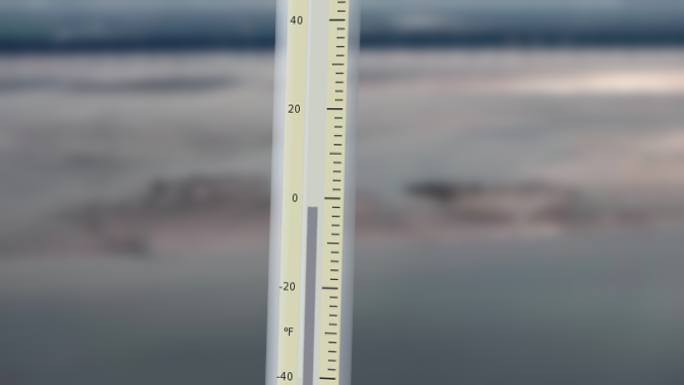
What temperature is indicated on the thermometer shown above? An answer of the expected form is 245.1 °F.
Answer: -2 °F
